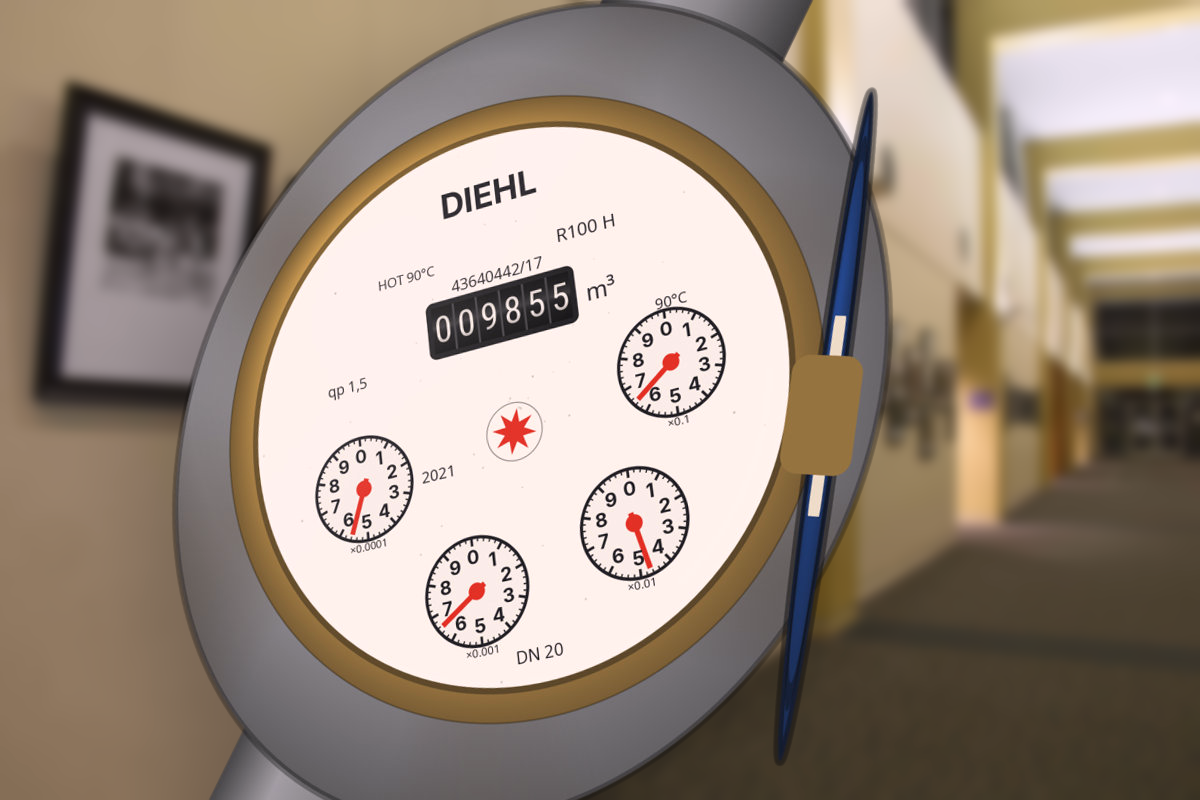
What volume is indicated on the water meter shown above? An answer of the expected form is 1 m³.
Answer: 9855.6465 m³
